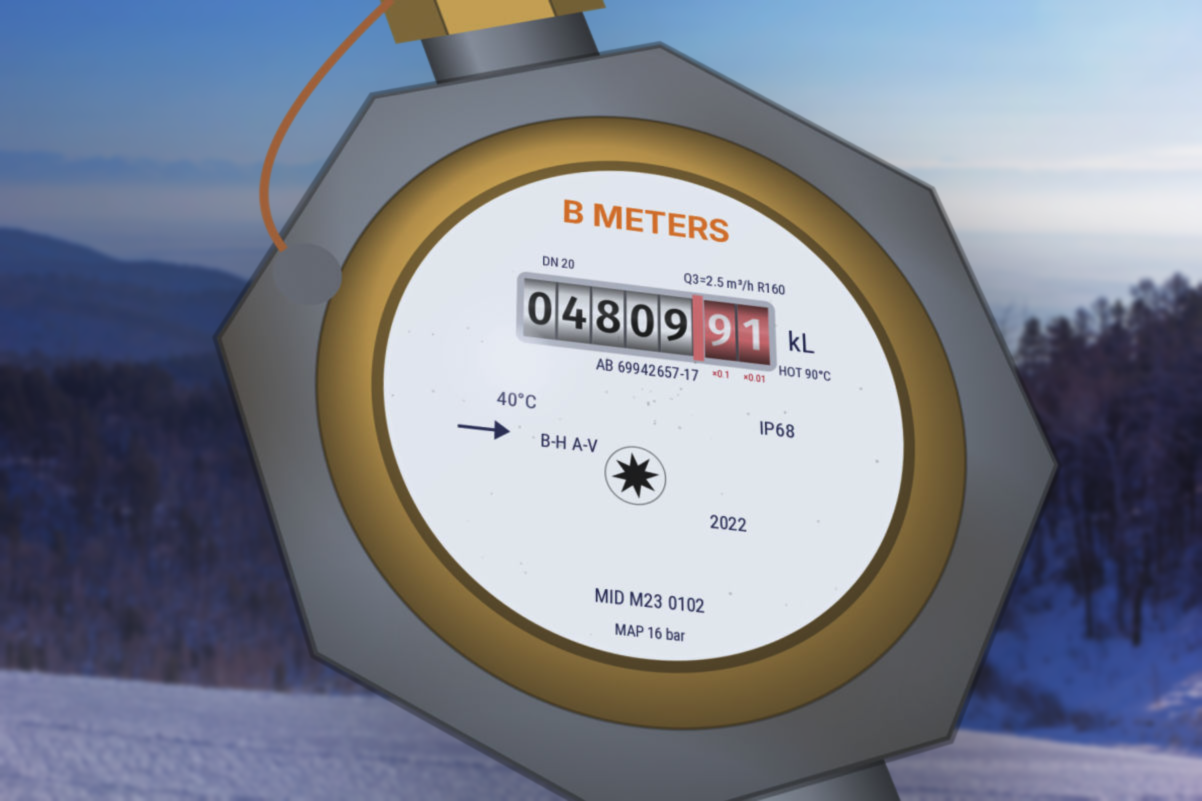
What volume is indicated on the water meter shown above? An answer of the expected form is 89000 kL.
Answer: 4809.91 kL
